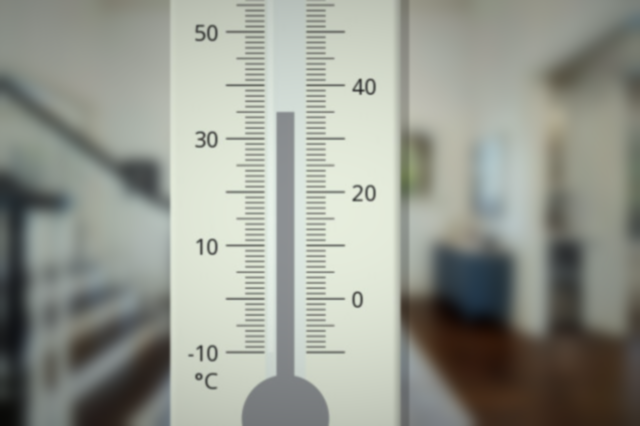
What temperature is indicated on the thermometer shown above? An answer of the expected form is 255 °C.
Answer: 35 °C
